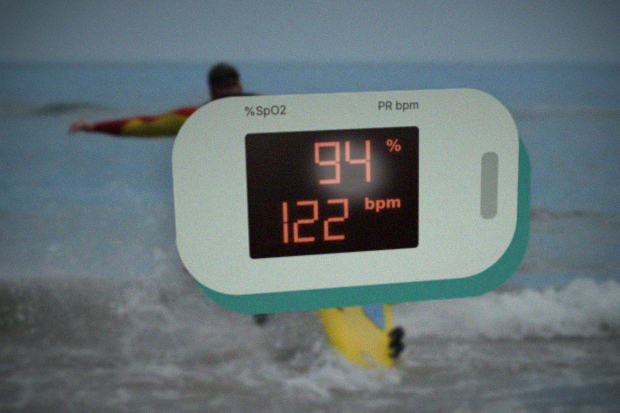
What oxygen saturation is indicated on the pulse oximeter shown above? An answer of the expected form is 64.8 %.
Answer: 94 %
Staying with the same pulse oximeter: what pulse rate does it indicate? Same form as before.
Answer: 122 bpm
